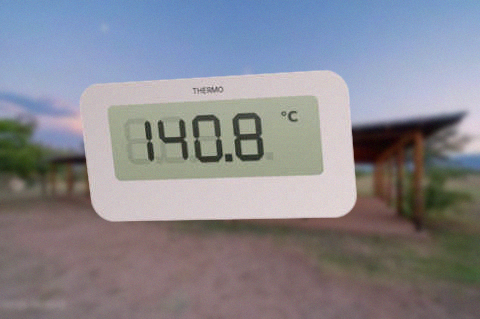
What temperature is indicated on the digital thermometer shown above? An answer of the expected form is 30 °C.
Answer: 140.8 °C
